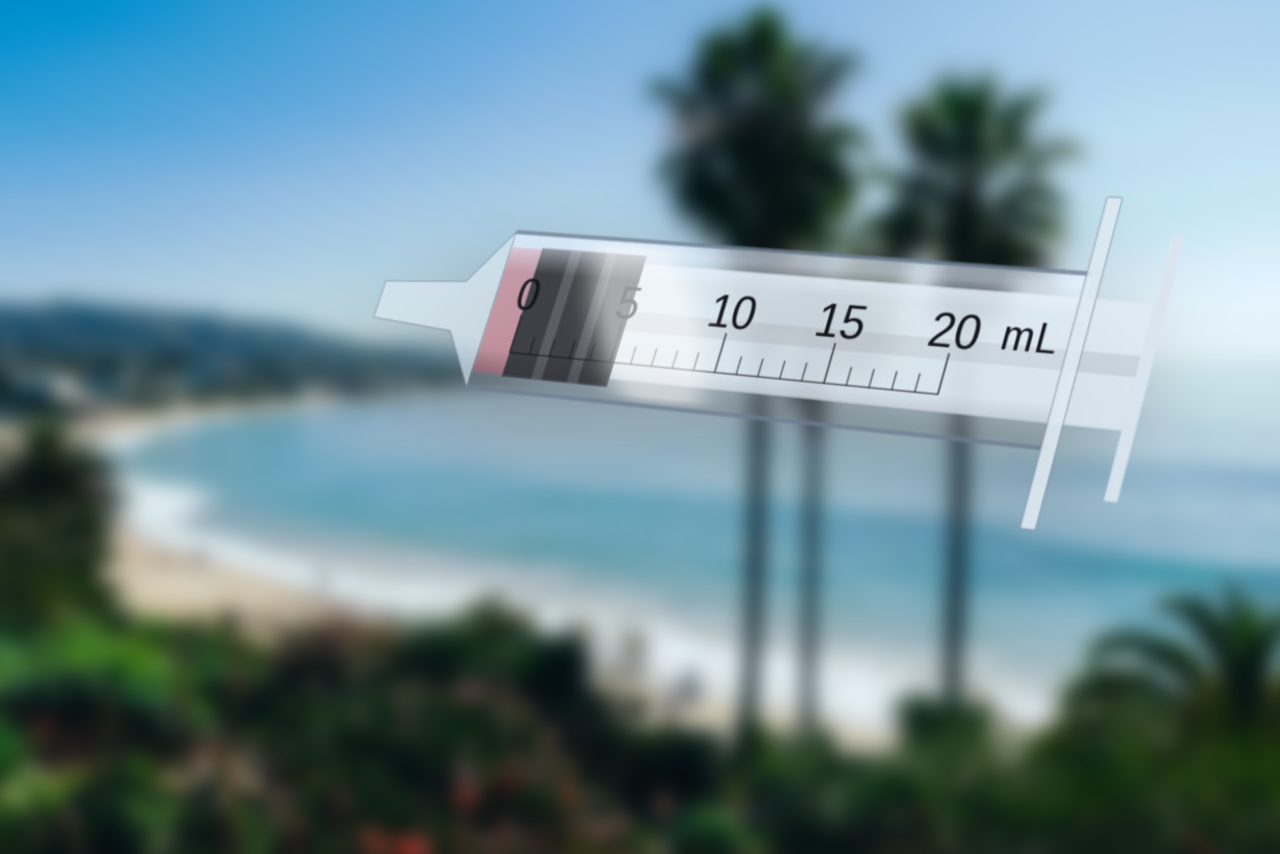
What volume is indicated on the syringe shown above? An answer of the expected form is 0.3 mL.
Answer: 0 mL
